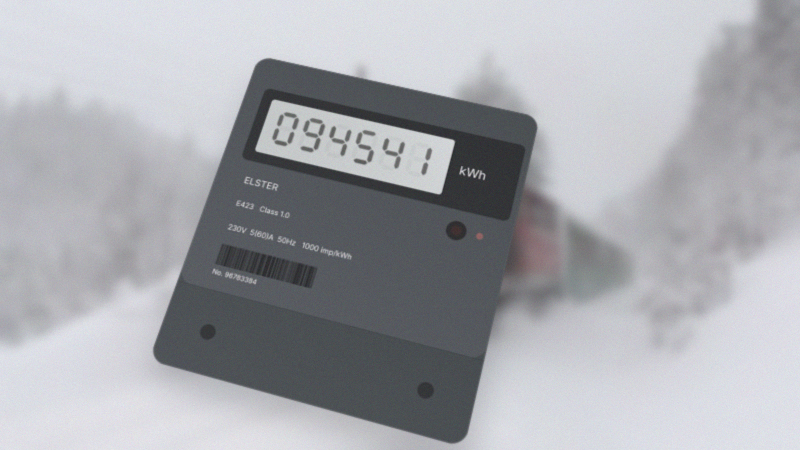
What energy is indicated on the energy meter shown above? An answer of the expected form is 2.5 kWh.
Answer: 94541 kWh
